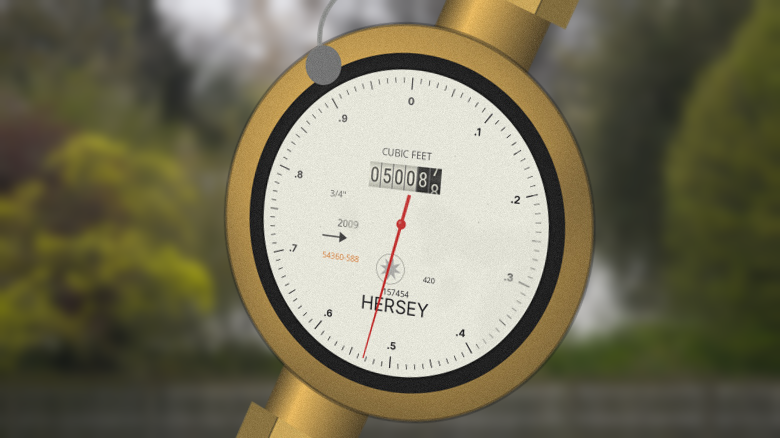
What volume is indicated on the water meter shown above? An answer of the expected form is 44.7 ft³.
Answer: 50087.53 ft³
